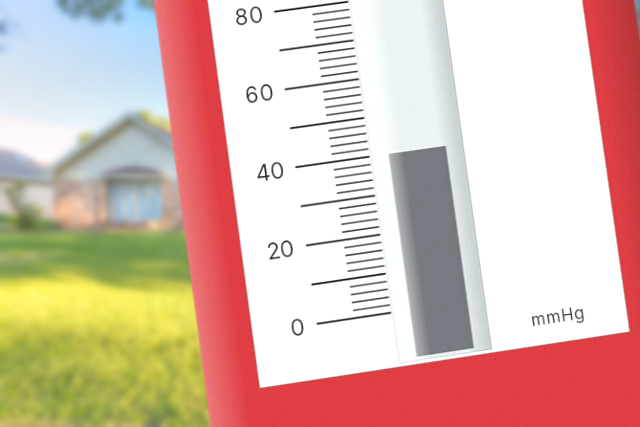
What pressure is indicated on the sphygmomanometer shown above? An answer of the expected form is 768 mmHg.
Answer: 40 mmHg
